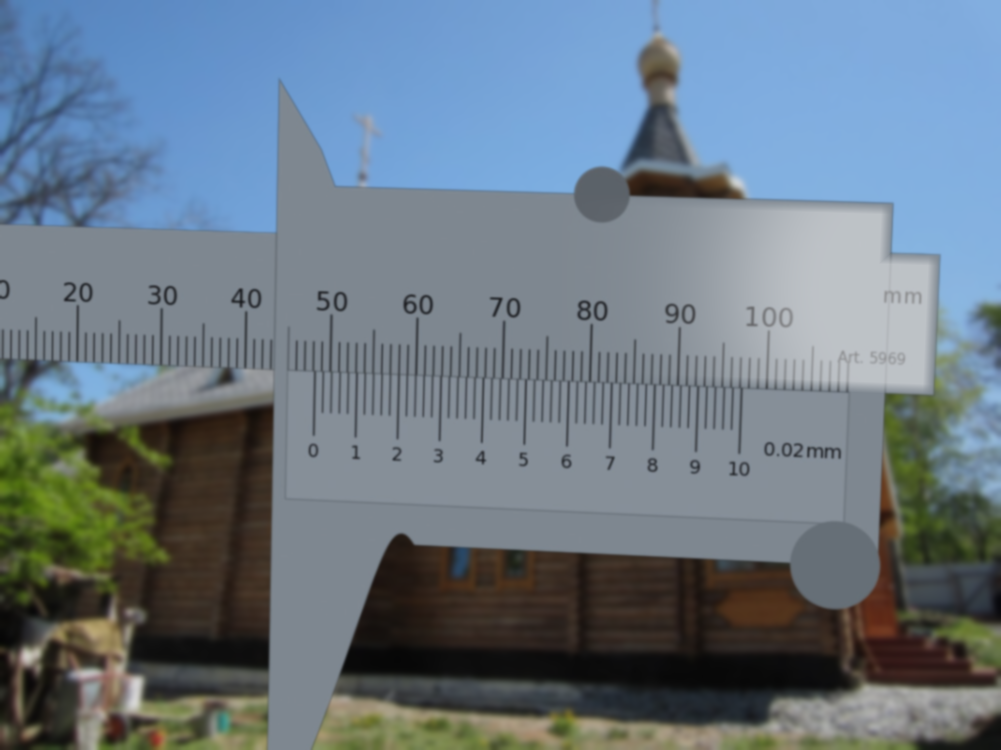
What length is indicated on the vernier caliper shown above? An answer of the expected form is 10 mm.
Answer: 48.2 mm
